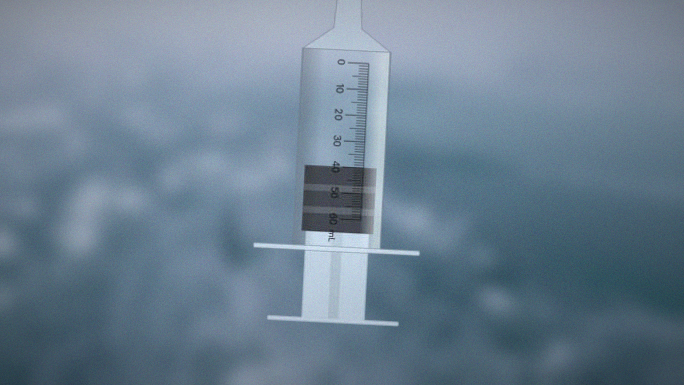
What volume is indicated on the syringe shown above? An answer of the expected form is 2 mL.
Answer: 40 mL
